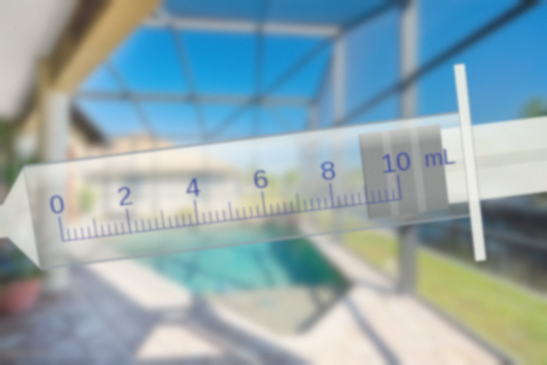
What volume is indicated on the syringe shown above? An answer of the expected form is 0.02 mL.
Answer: 9 mL
